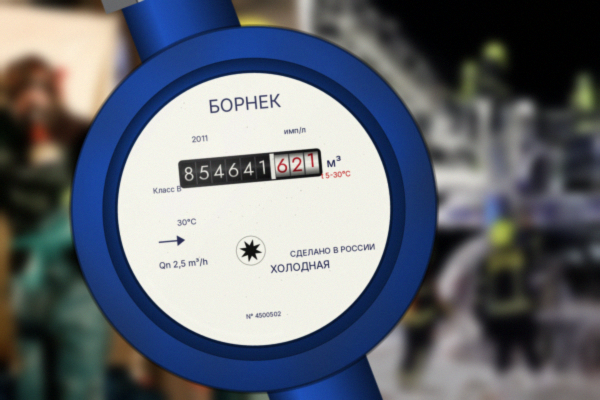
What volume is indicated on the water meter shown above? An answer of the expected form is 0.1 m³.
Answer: 854641.621 m³
